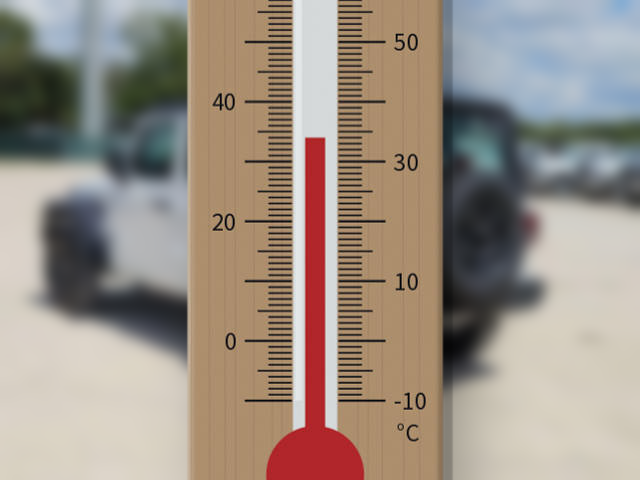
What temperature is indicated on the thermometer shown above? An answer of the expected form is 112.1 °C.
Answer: 34 °C
